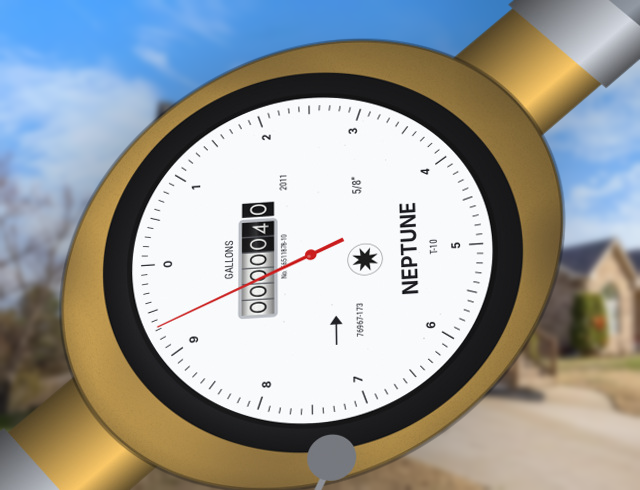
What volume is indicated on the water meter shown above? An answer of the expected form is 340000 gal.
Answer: 39.3 gal
